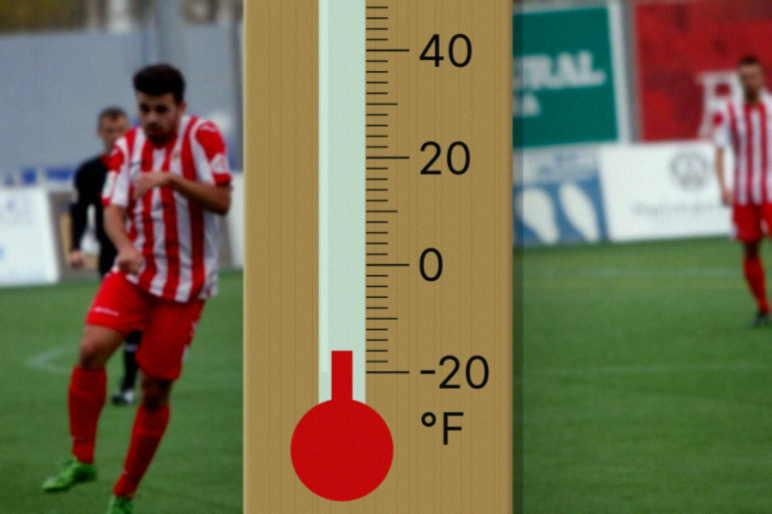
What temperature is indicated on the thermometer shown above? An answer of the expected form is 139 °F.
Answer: -16 °F
